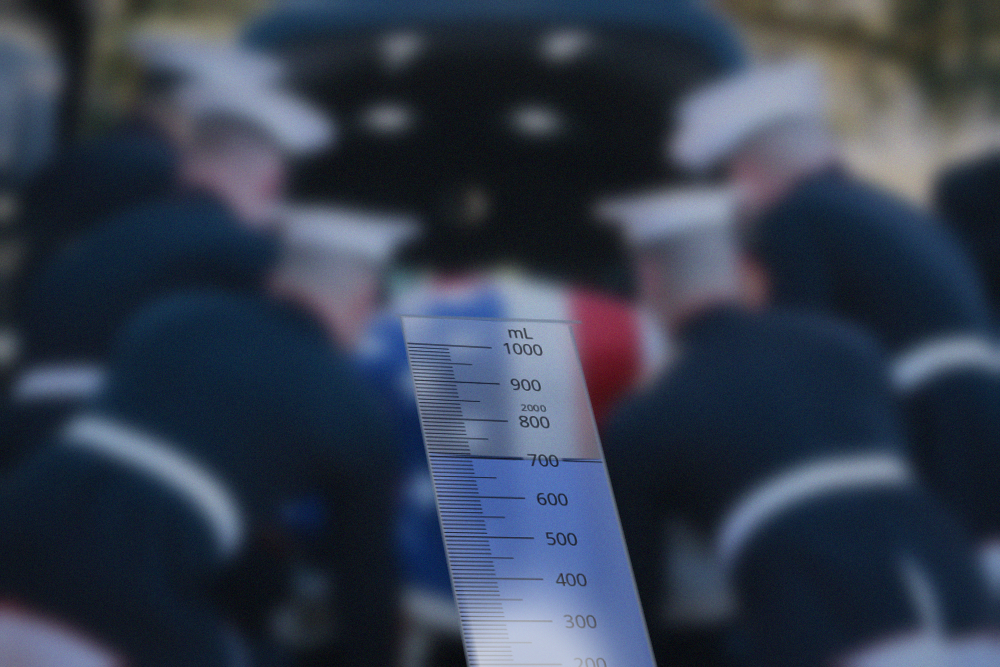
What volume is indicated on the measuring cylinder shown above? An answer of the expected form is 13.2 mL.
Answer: 700 mL
